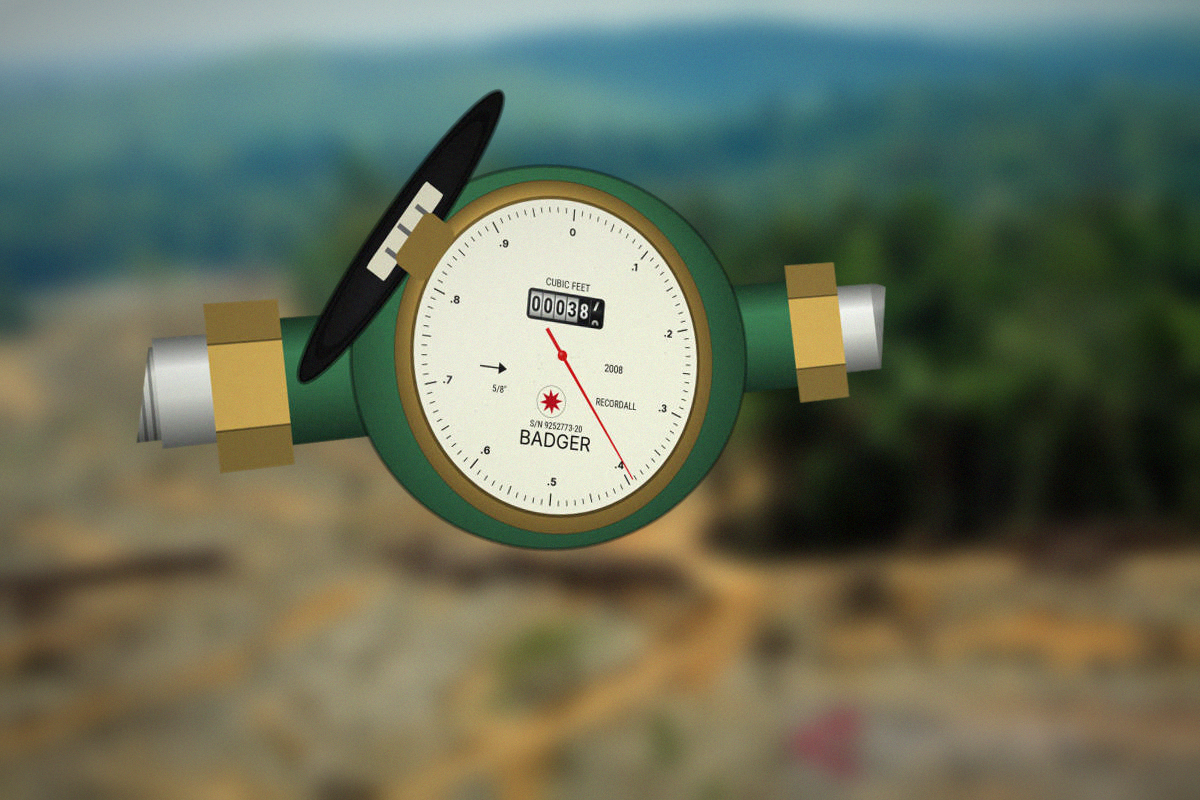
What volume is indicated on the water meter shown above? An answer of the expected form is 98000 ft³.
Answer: 387.39 ft³
